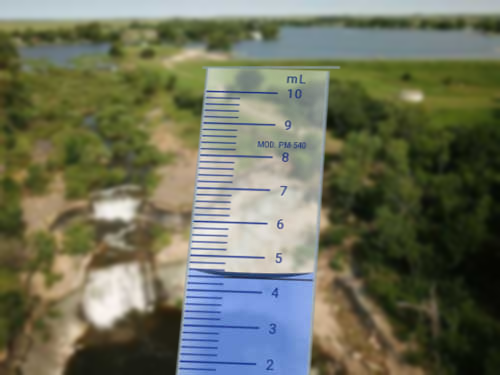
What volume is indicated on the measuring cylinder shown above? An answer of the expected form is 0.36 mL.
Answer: 4.4 mL
